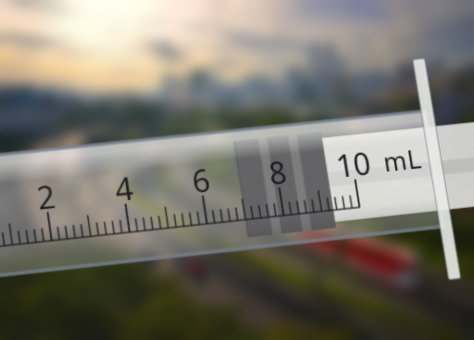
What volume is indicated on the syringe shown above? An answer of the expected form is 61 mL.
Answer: 7 mL
